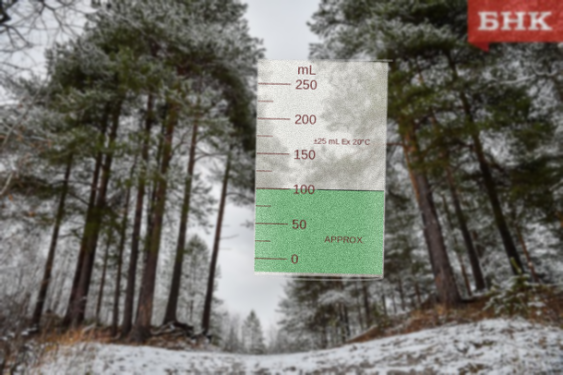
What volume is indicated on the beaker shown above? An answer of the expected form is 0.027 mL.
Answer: 100 mL
